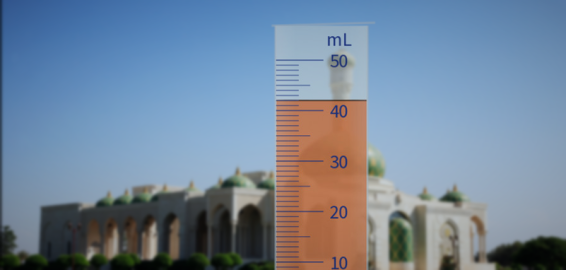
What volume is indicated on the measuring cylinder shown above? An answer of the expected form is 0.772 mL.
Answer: 42 mL
